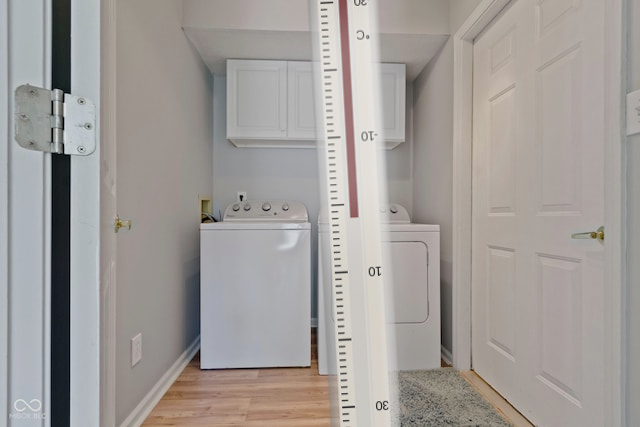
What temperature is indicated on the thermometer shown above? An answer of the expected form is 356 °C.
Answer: 2 °C
